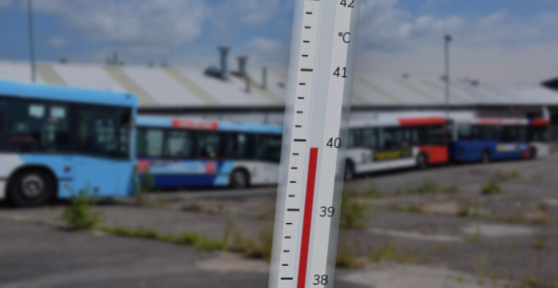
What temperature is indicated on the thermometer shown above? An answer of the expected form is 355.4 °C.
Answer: 39.9 °C
